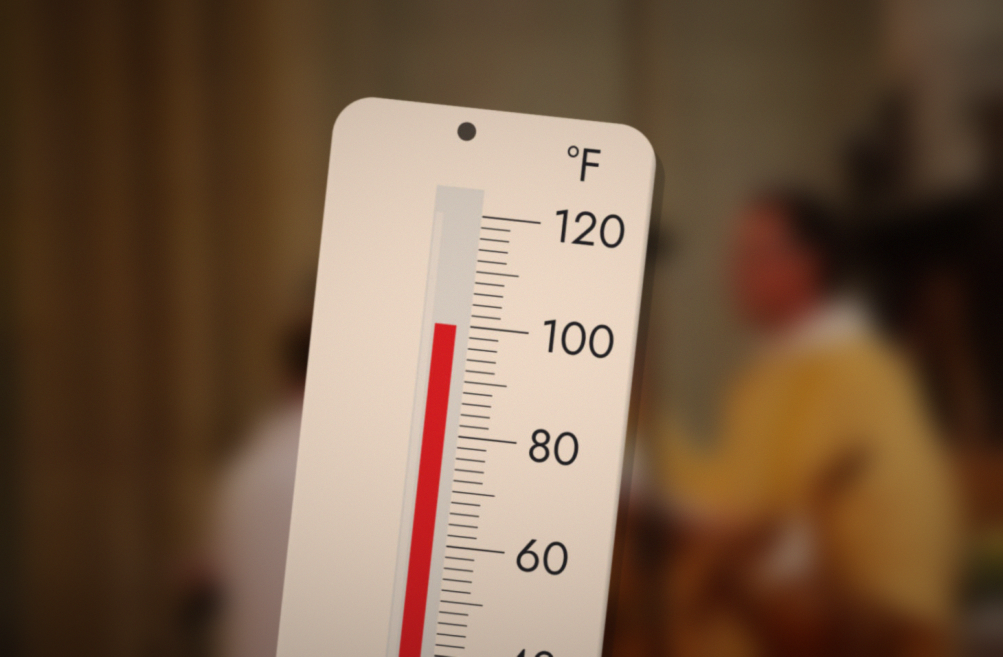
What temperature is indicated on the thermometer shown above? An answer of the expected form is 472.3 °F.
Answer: 100 °F
